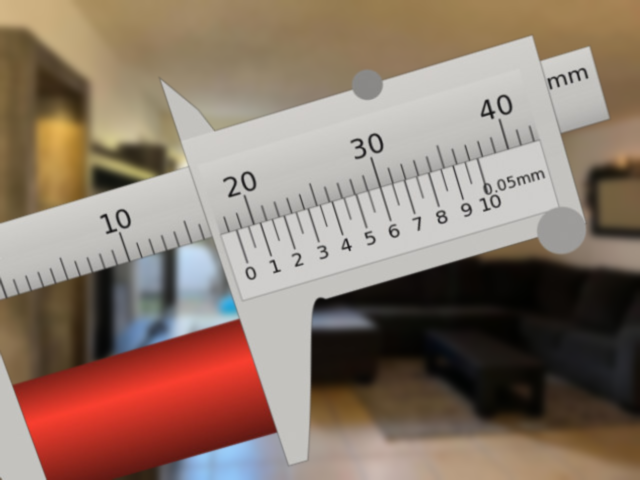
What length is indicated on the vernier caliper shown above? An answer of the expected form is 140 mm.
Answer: 18.6 mm
